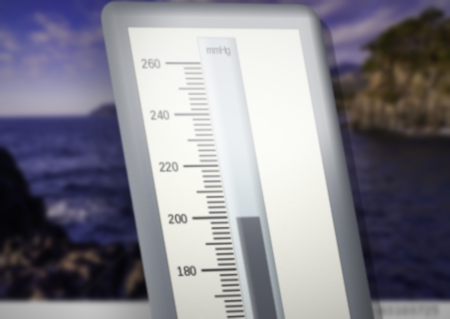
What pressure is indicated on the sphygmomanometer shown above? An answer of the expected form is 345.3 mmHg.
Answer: 200 mmHg
